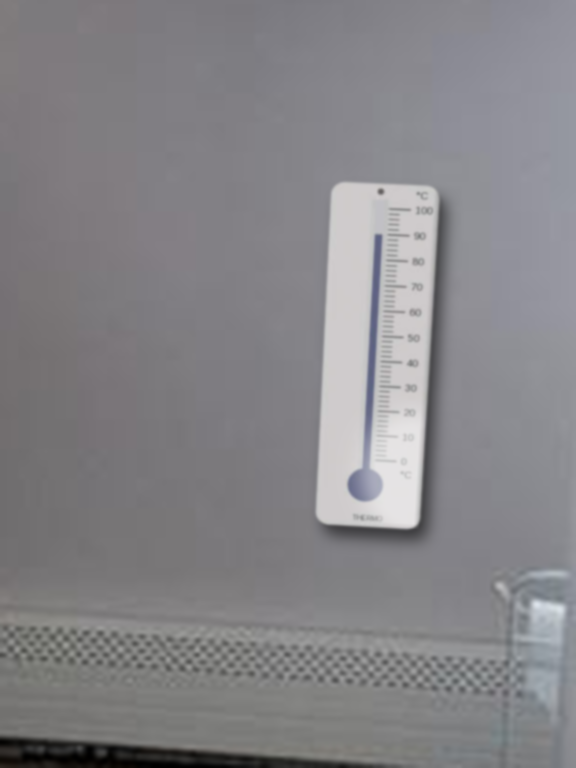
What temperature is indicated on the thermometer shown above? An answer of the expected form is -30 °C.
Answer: 90 °C
